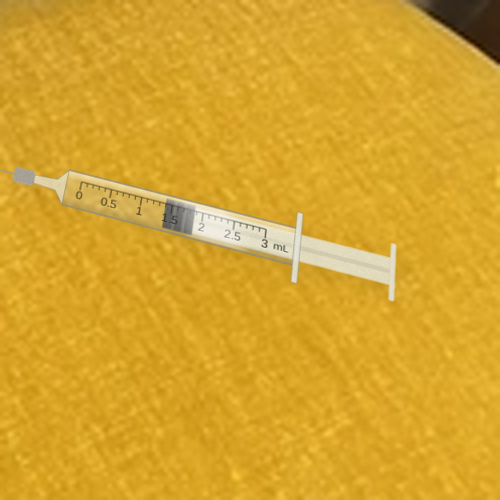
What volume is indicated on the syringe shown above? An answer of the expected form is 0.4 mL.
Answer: 1.4 mL
